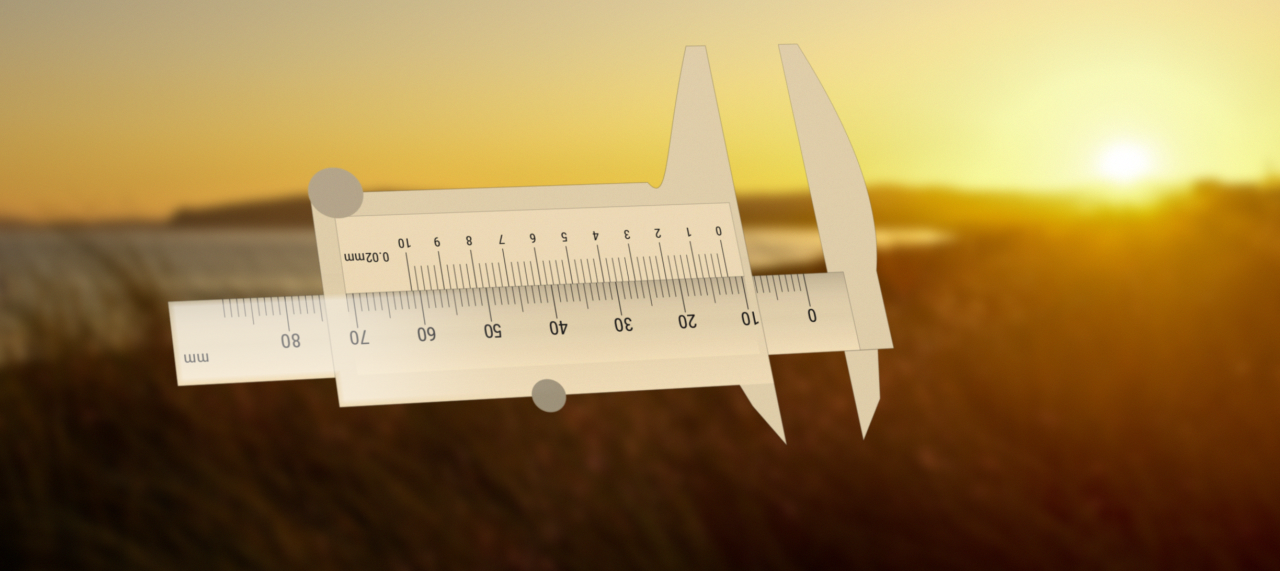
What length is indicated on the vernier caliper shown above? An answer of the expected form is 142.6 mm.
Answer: 12.2 mm
